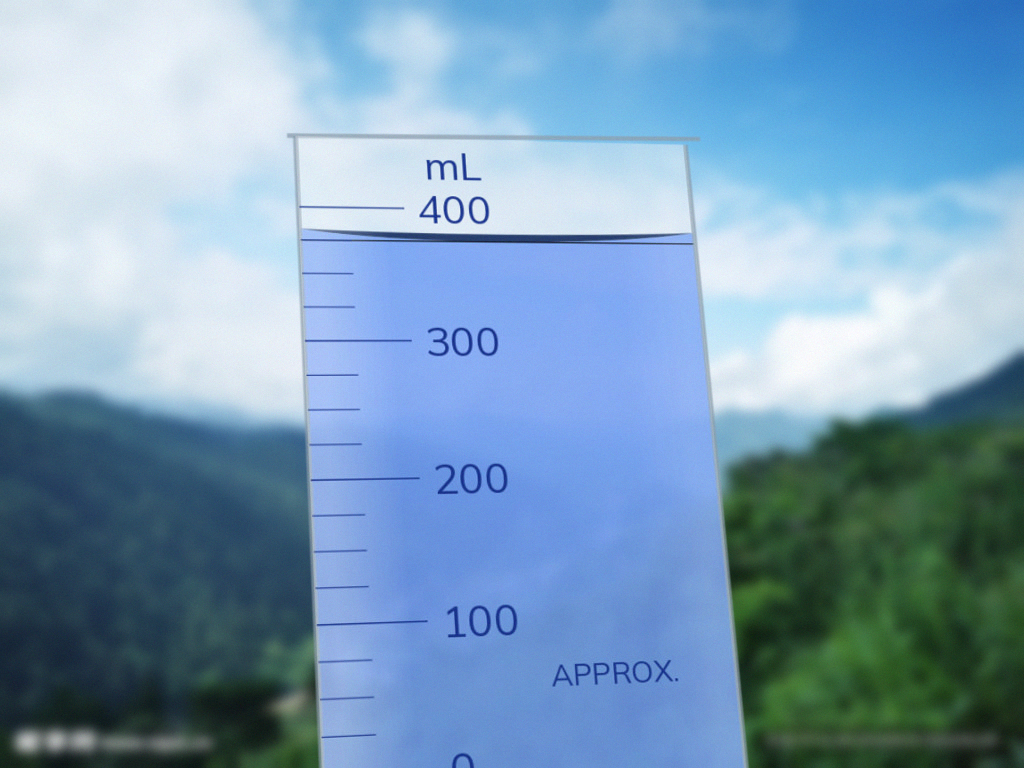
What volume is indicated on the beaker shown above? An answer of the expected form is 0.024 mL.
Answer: 375 mL
